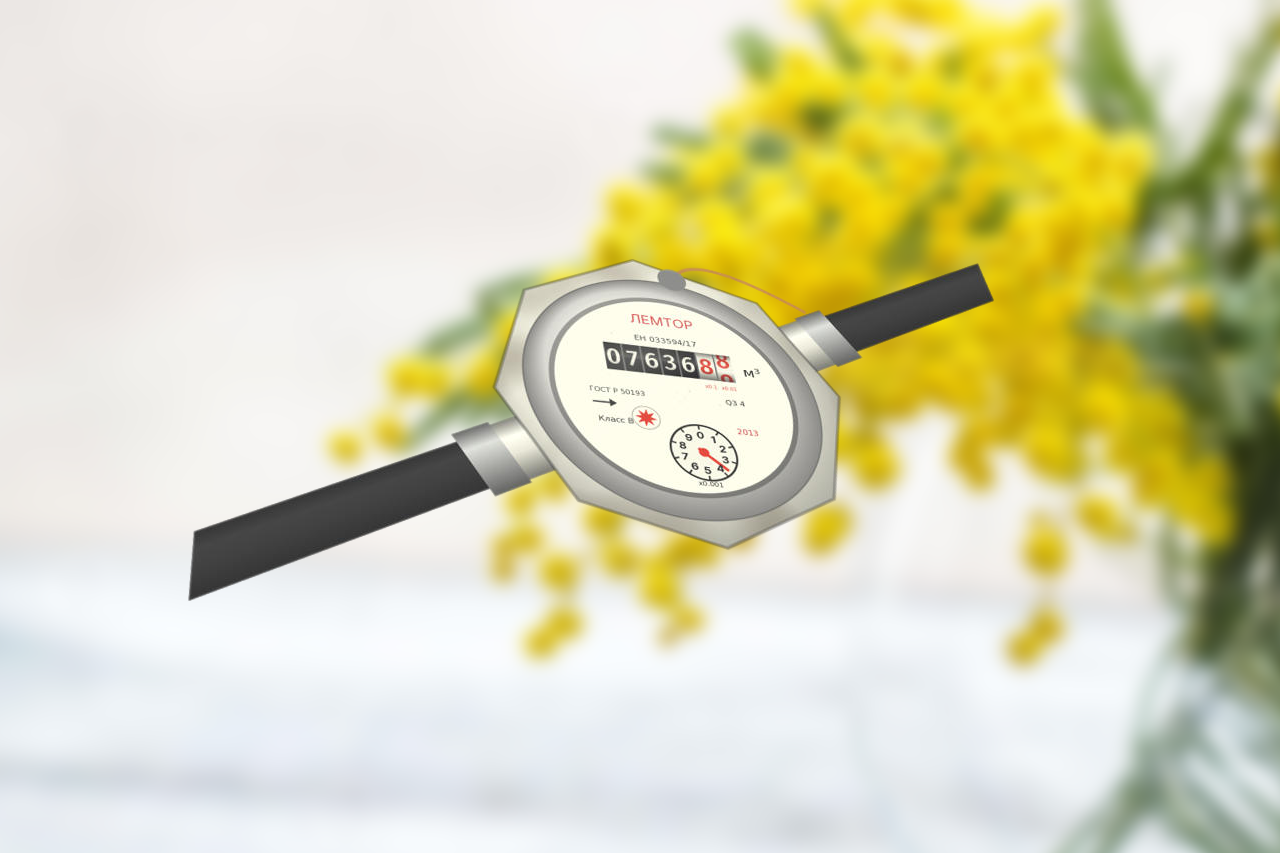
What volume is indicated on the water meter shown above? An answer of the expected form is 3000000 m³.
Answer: 7636.883 m³
